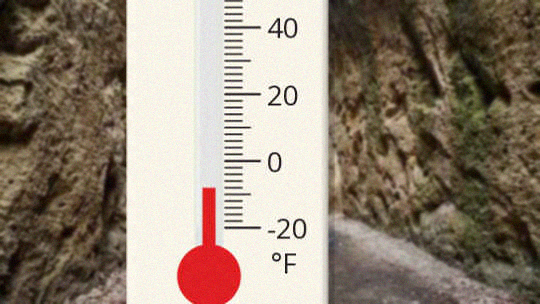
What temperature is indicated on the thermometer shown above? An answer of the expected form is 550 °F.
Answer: -8 °F
